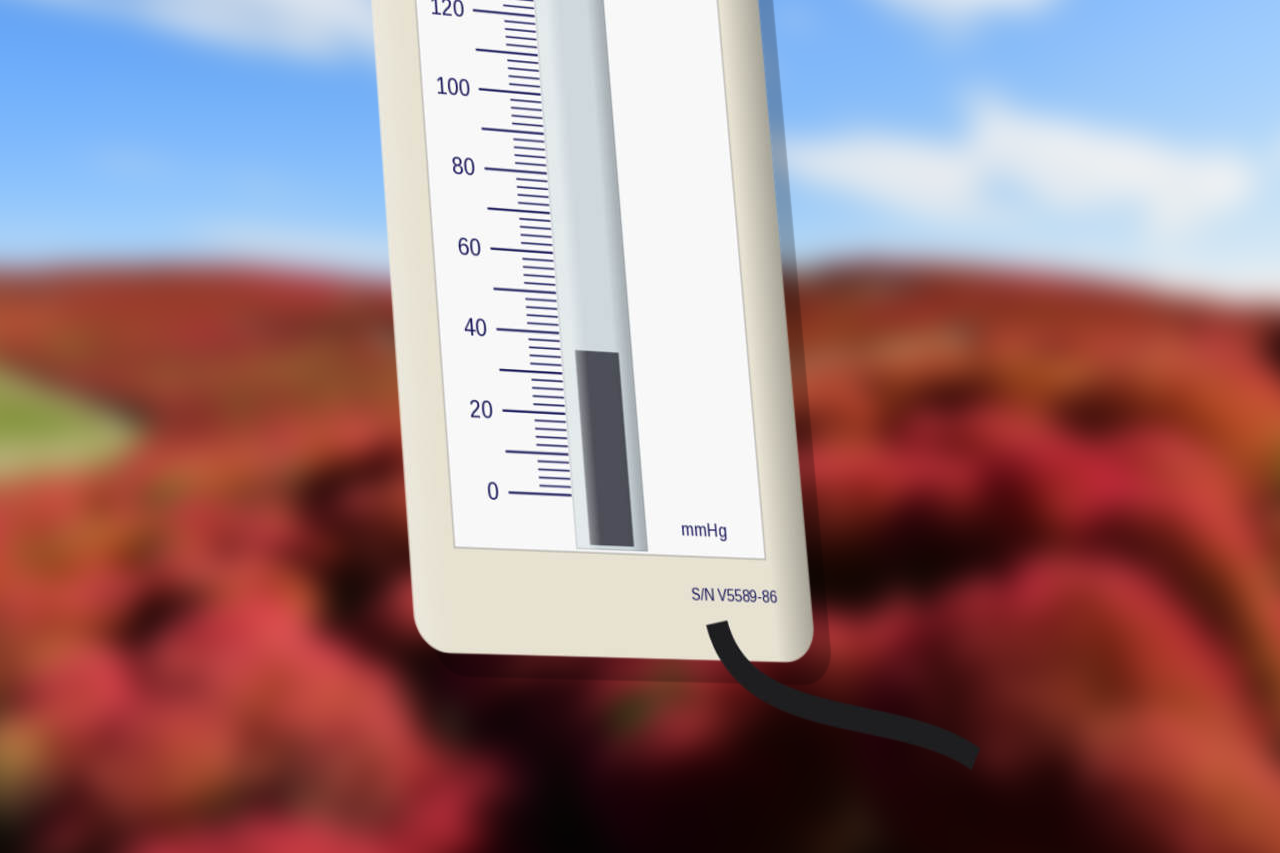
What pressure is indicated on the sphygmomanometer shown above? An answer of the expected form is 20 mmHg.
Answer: 36 mmHg
